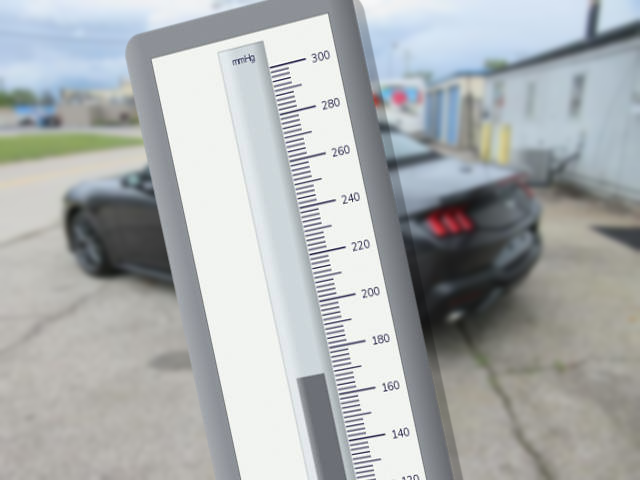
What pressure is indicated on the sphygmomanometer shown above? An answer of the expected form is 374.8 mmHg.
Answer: 170 mmHg
